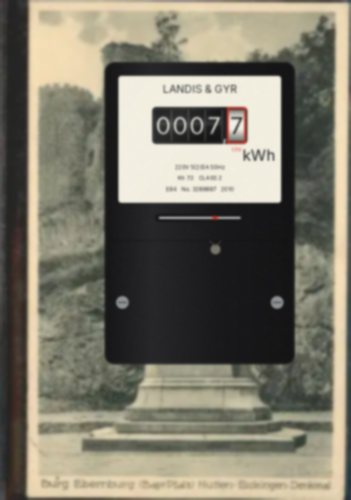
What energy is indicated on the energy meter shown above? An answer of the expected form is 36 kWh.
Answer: 7.7 kWh
